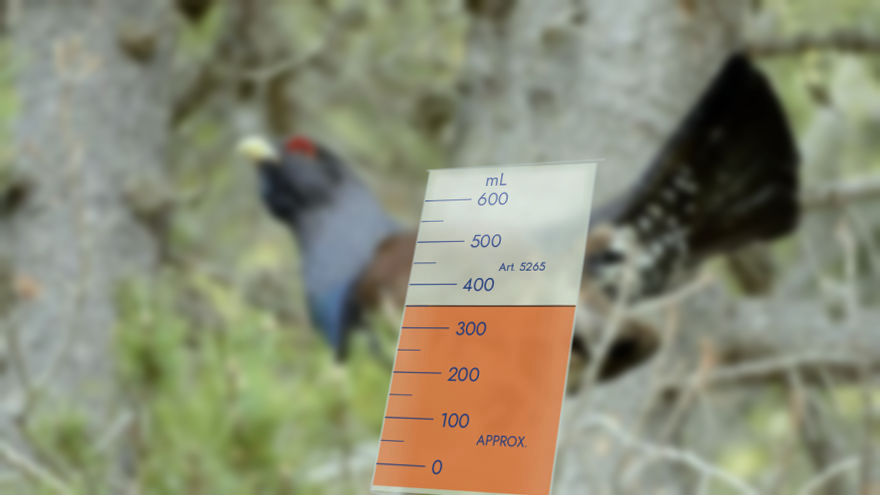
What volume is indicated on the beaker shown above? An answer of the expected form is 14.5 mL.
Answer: 350 mL
